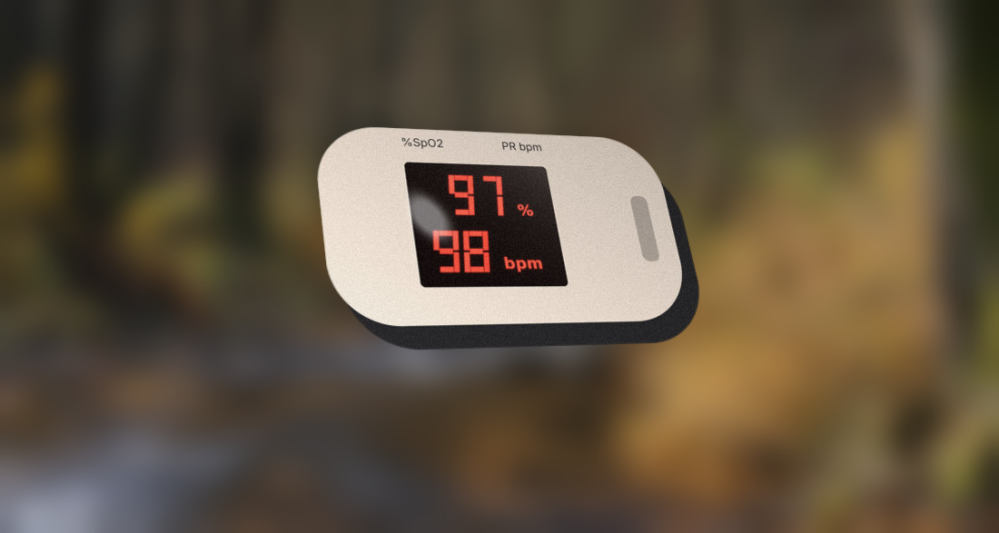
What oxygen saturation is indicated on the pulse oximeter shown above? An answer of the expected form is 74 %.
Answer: 97 %
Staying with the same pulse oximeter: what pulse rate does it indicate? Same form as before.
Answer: 98 bpm
